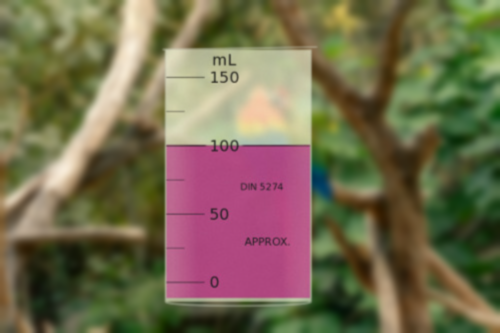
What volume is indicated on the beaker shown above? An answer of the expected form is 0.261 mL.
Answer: 100 mL
